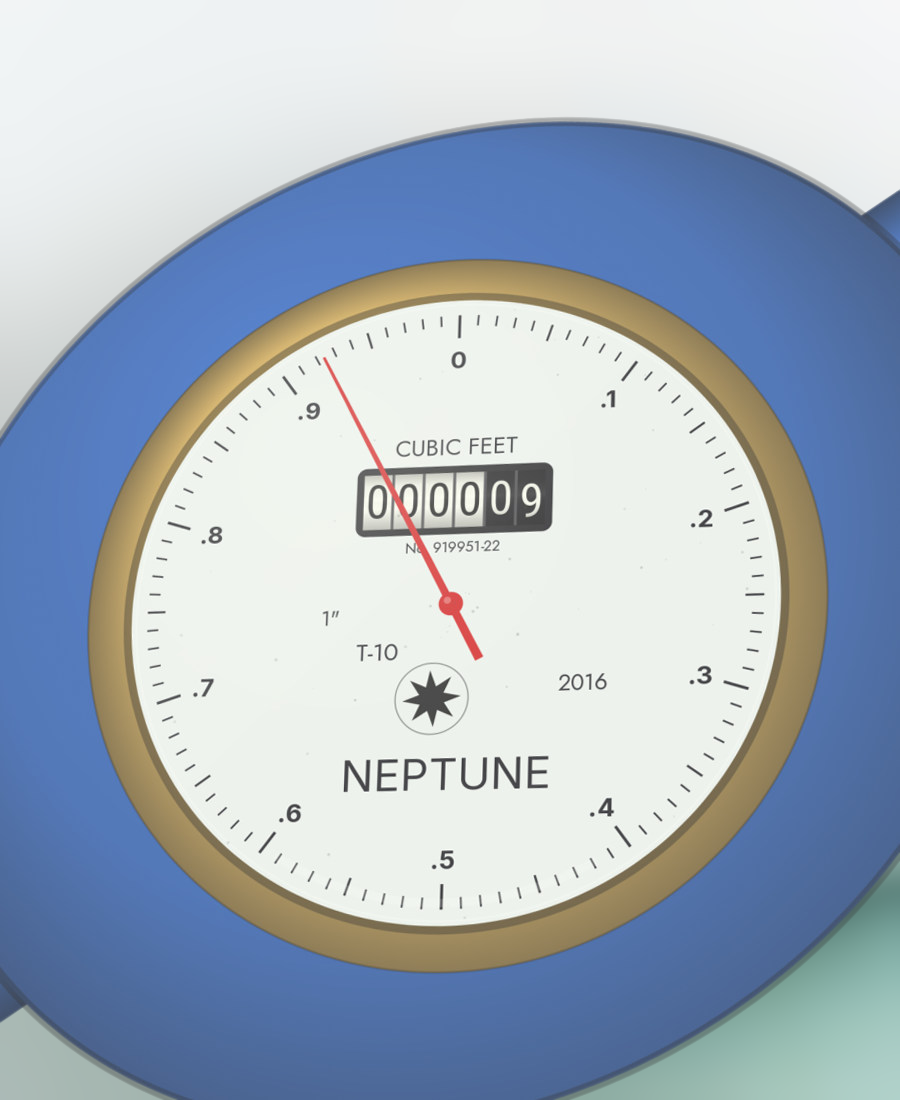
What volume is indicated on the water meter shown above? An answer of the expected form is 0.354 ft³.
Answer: 8.92 ft³
